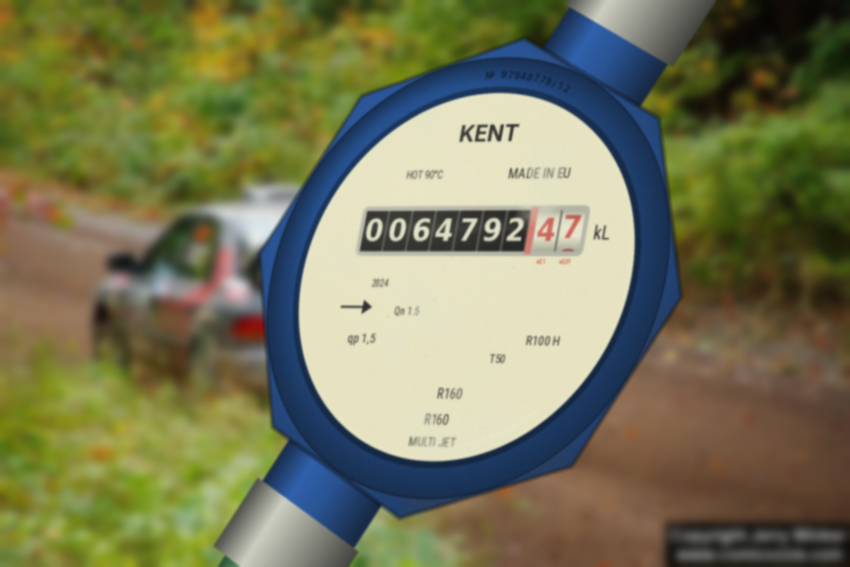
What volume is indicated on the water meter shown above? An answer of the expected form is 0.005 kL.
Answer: 64792.47 kL
